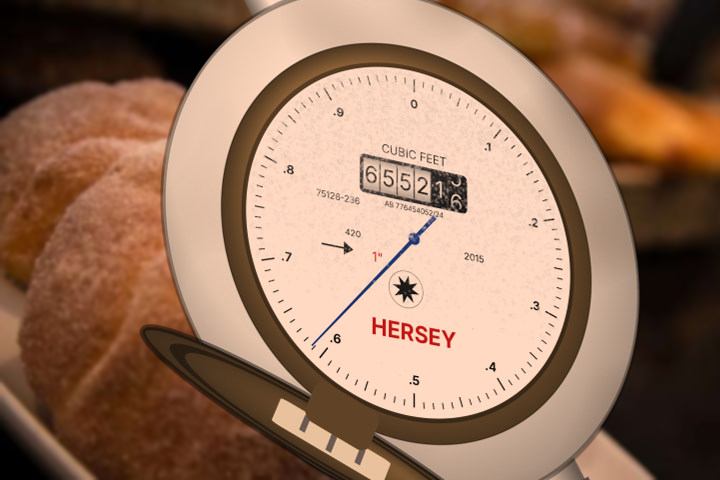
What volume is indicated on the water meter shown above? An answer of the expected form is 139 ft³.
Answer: 655215.61 ft³
